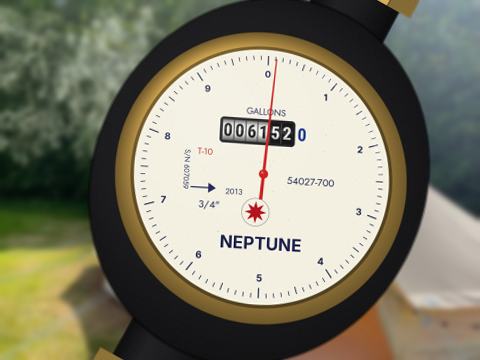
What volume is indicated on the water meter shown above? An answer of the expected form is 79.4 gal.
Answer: 61520.1 gal
